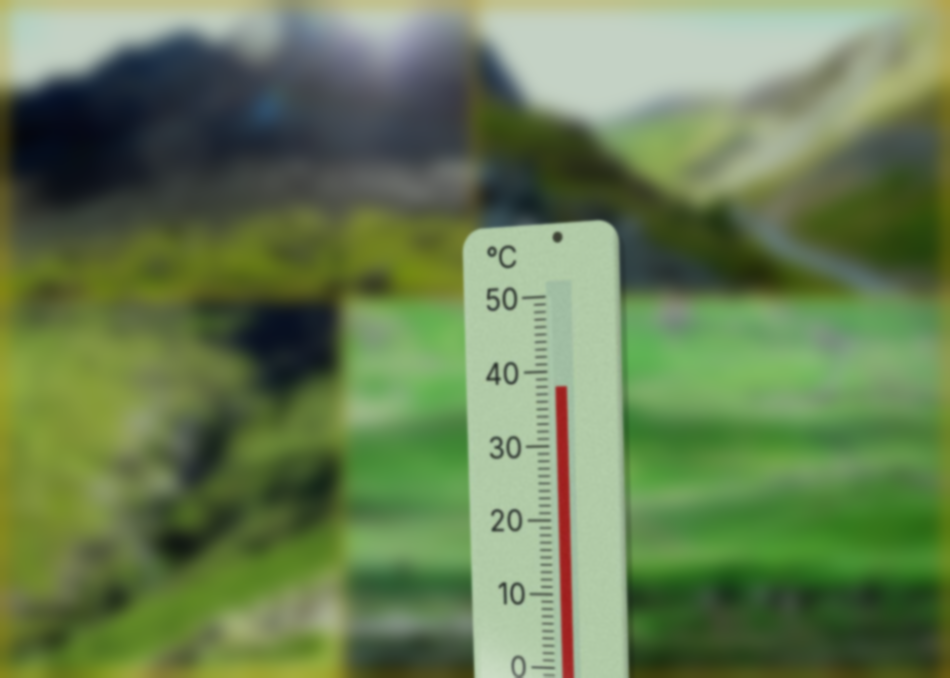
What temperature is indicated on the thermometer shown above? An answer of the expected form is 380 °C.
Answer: 38 °C
